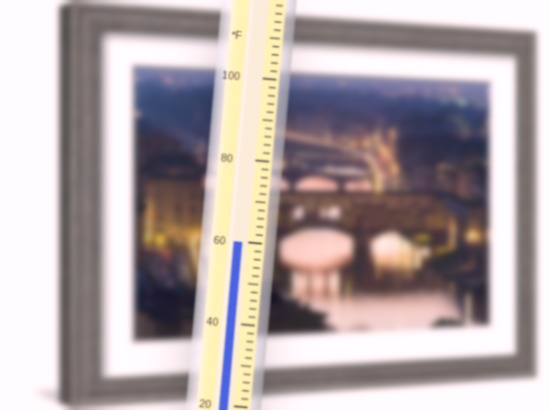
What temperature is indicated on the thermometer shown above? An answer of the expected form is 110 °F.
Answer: 60 °F
